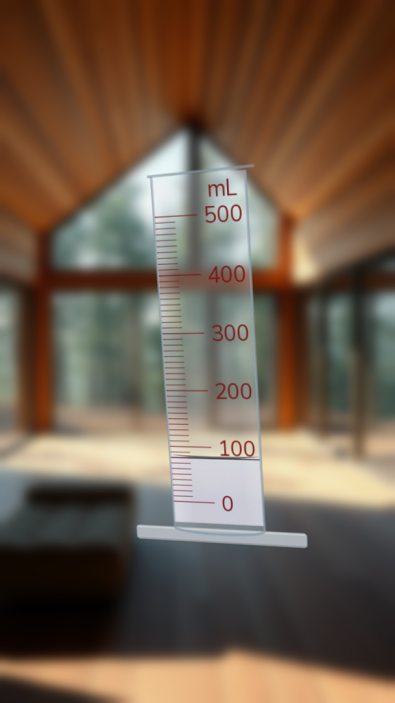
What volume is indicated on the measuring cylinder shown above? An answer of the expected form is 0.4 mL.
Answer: 80 mL
